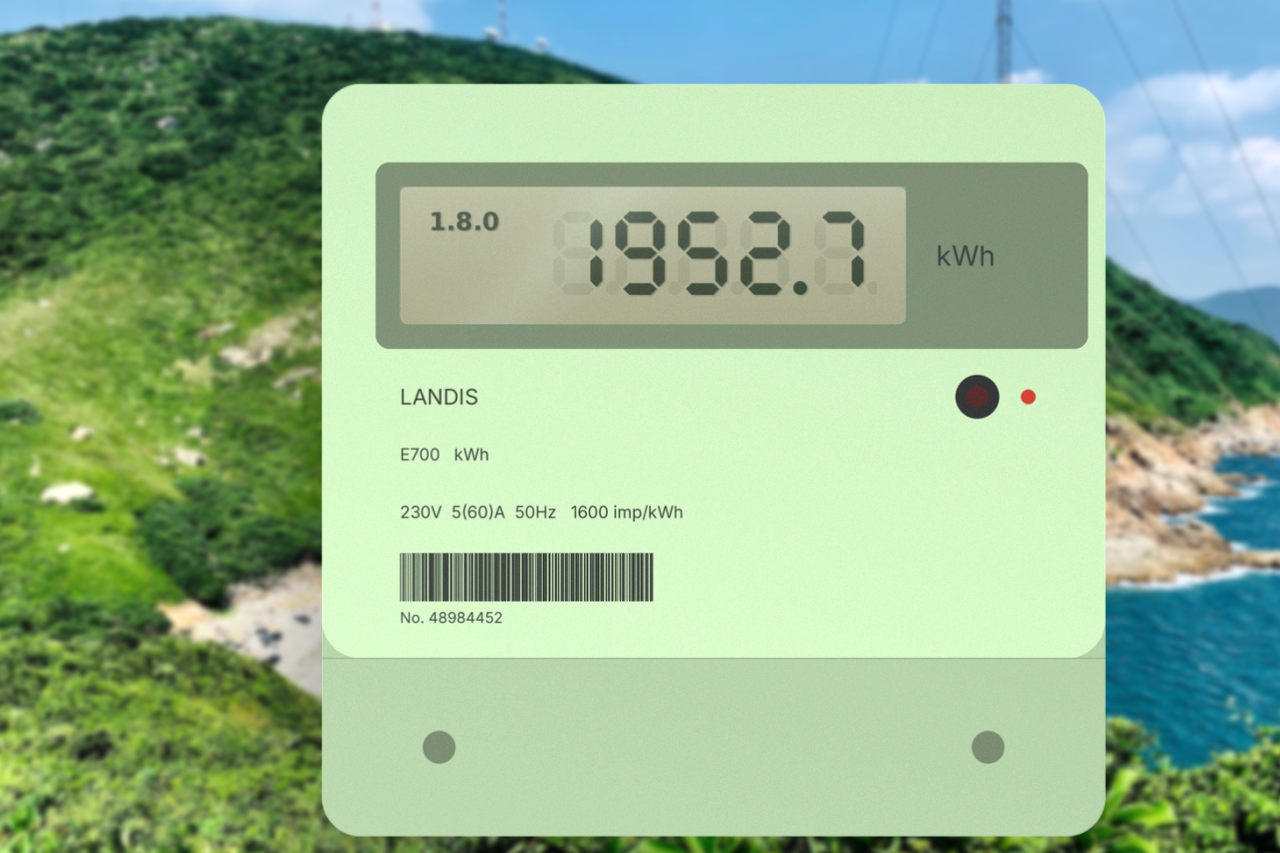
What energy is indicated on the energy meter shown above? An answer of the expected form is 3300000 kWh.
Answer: 1952.7 kWh
